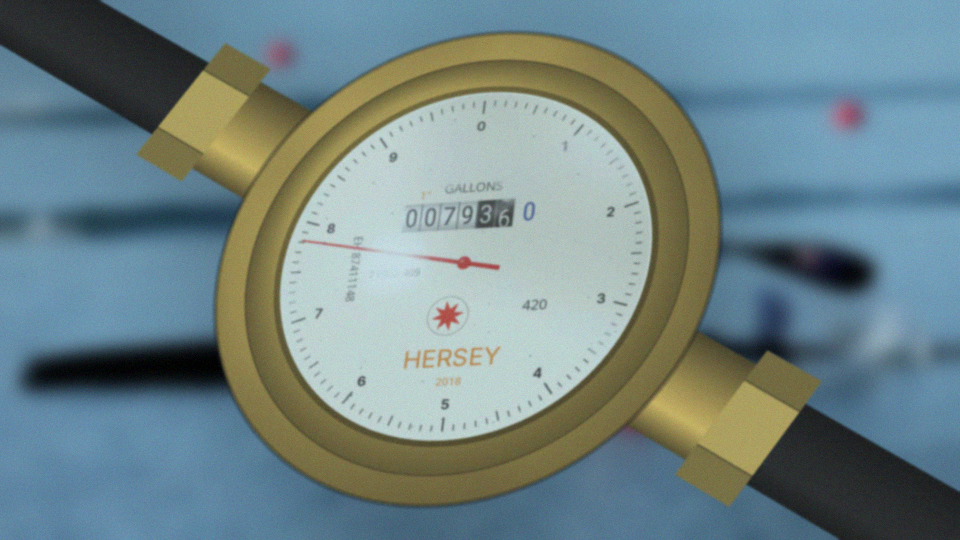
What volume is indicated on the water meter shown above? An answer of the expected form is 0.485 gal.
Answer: 79357.8 gal
